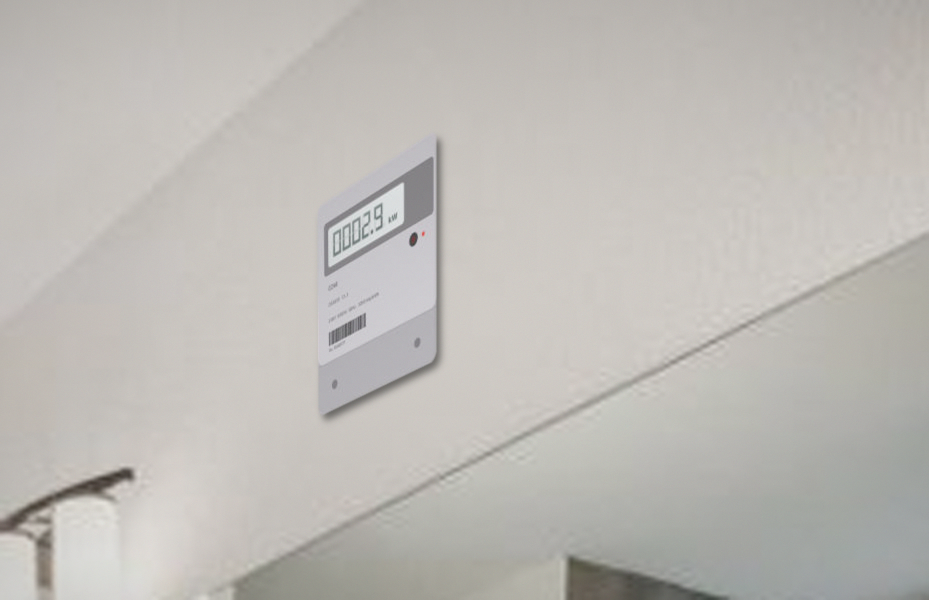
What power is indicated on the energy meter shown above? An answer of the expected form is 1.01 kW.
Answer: 2.9 kW
